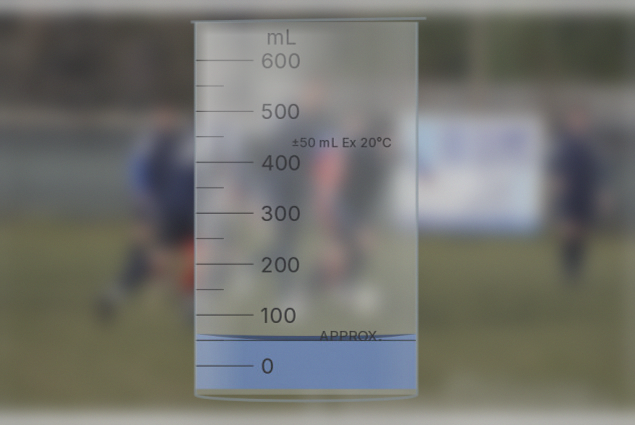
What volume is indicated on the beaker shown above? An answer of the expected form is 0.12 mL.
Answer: 50 mL
